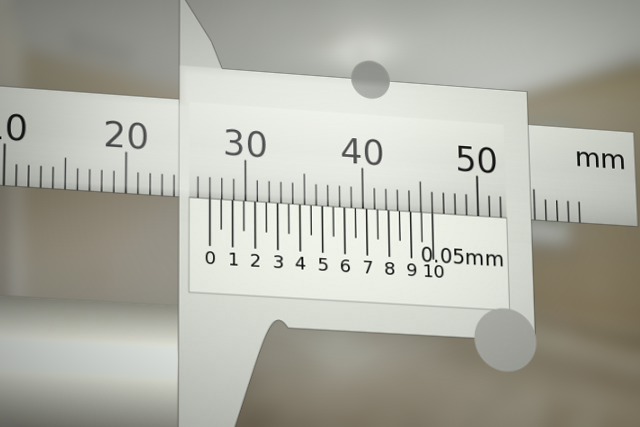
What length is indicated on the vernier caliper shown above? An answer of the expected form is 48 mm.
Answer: 27.0 mm
